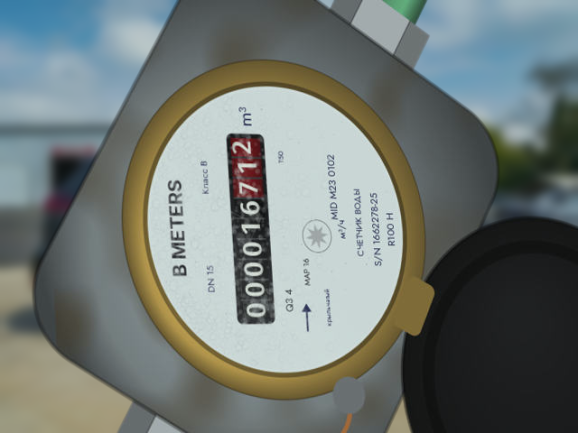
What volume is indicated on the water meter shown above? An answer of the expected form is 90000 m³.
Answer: 16.712 m³
